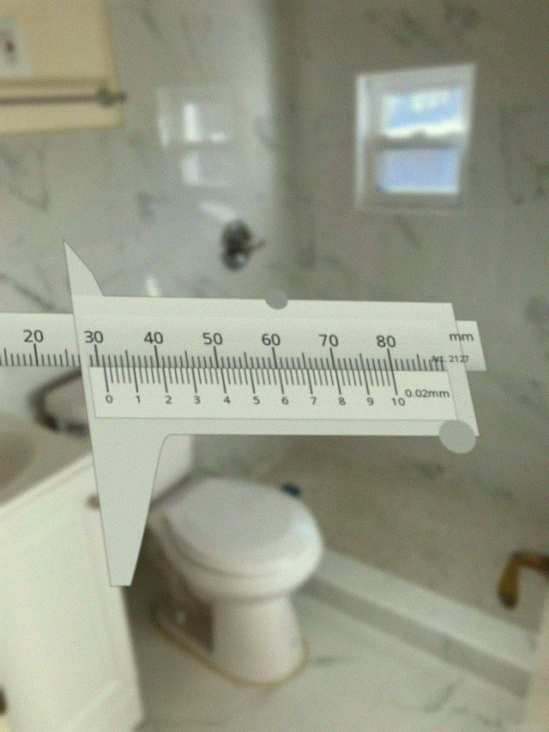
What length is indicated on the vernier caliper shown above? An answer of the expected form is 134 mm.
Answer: 31.0 mm
